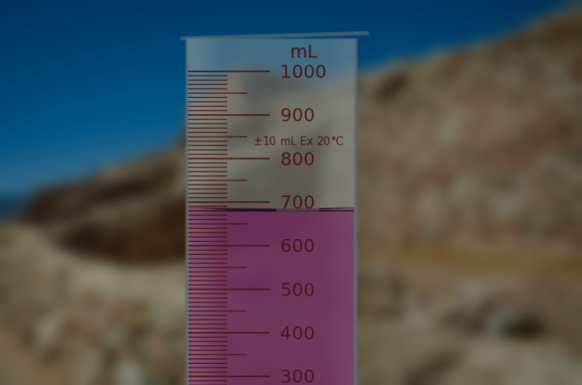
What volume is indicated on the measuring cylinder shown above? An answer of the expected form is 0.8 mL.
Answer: 680 mL
